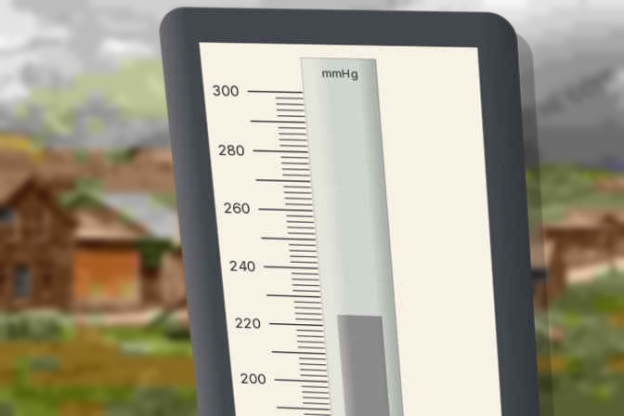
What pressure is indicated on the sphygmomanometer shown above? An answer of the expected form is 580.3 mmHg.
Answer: 224 mmHg
